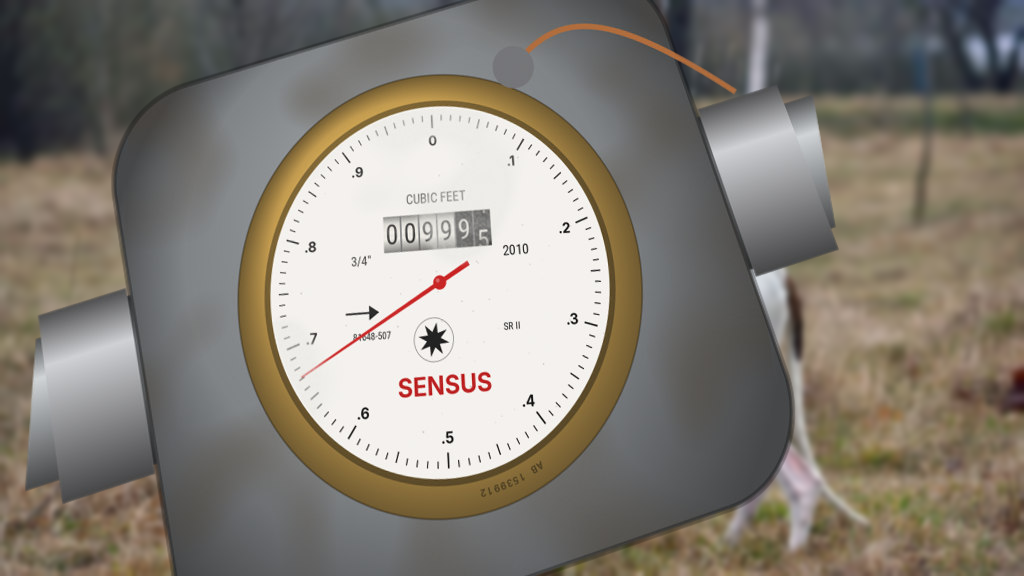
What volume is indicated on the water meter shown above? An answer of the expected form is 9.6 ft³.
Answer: 9994.67 ft³
